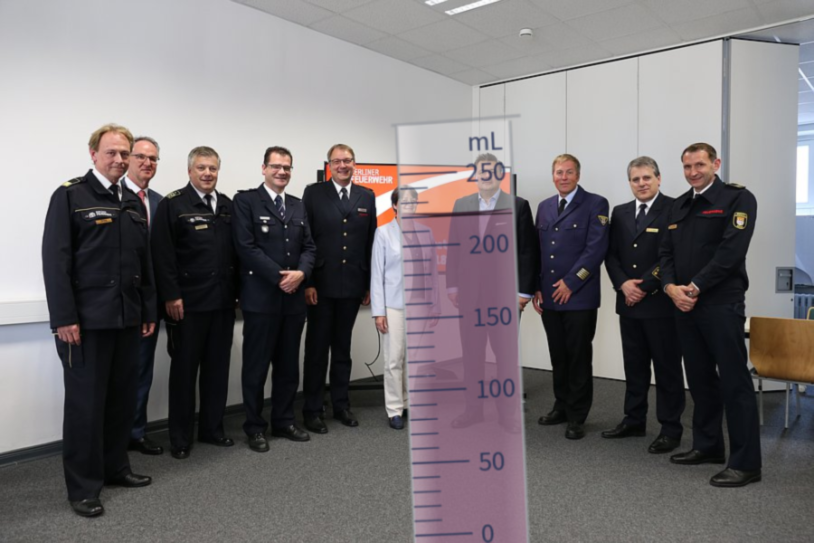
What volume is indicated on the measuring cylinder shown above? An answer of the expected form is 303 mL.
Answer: 220 mL
